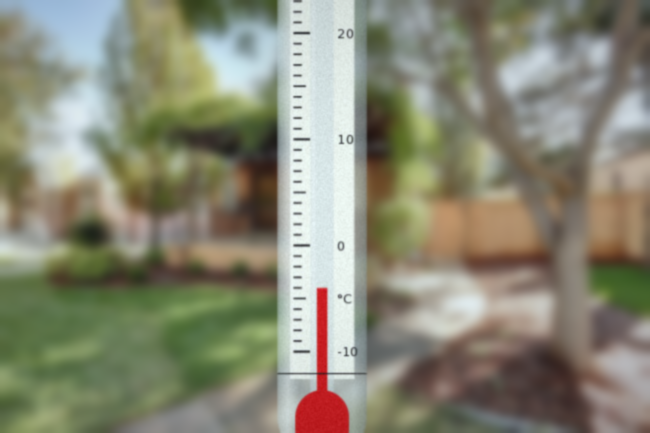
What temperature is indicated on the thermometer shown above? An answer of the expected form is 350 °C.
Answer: -4 °C
